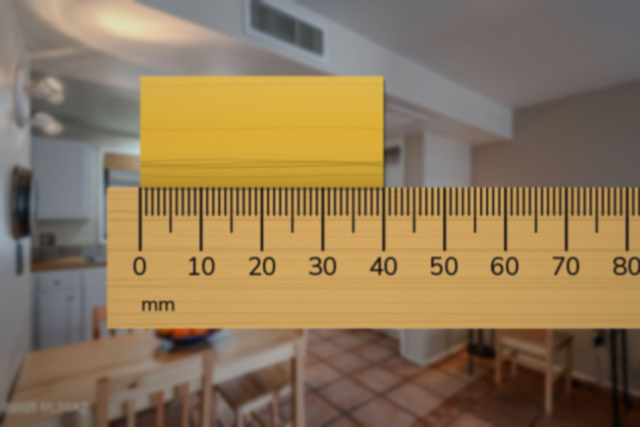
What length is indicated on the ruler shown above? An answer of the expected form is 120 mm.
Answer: 40 mm
